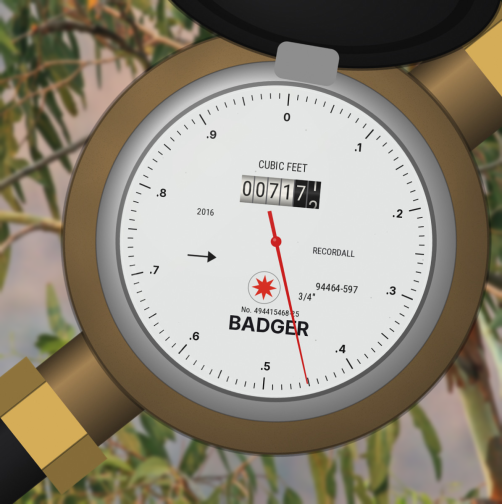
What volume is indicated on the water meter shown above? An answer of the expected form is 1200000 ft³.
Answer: 7171.45 ft³
